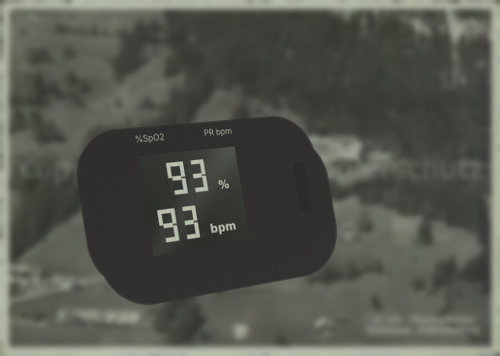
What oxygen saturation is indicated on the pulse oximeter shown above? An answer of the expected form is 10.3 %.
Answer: 93 %
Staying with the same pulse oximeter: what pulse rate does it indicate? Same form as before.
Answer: 93 bpm
